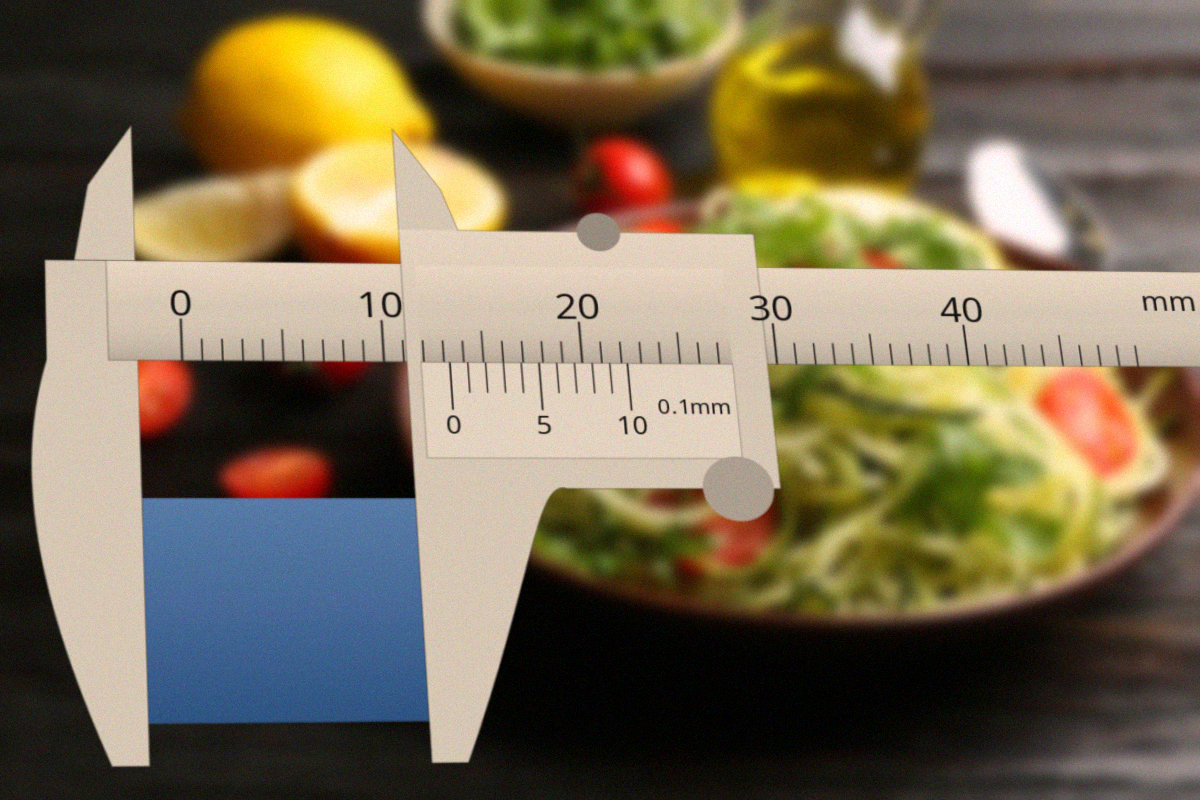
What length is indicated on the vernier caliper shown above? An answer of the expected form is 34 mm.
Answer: 13.3 mm
